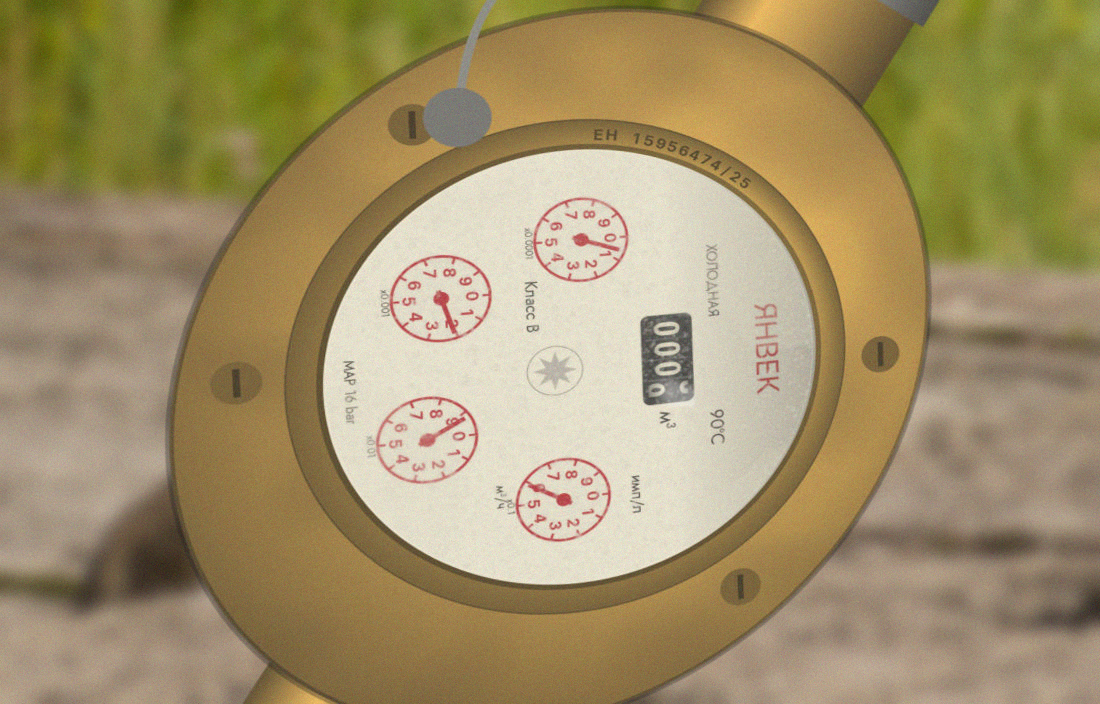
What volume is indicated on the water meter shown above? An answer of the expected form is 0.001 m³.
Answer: 8.5920 m³
